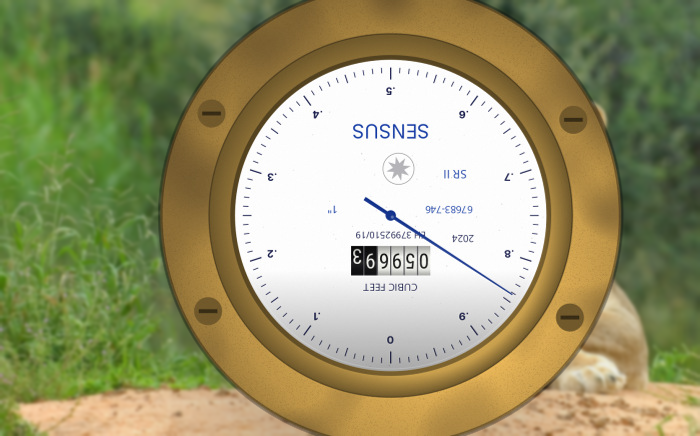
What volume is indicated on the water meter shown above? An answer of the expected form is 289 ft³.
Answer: 59692.84 ft³
